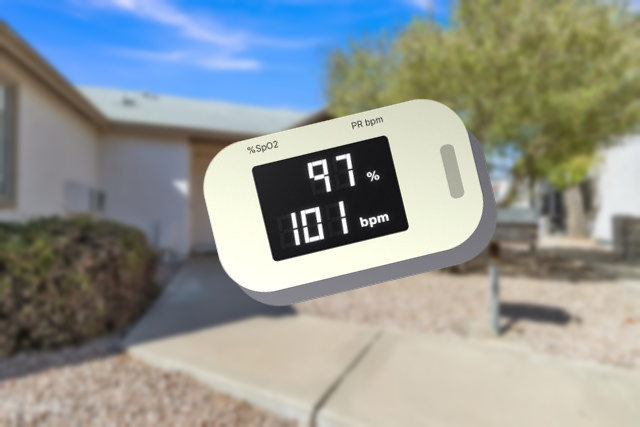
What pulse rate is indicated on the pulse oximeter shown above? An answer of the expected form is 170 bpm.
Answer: 101 bpm
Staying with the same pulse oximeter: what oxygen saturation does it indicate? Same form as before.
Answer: 97 %
